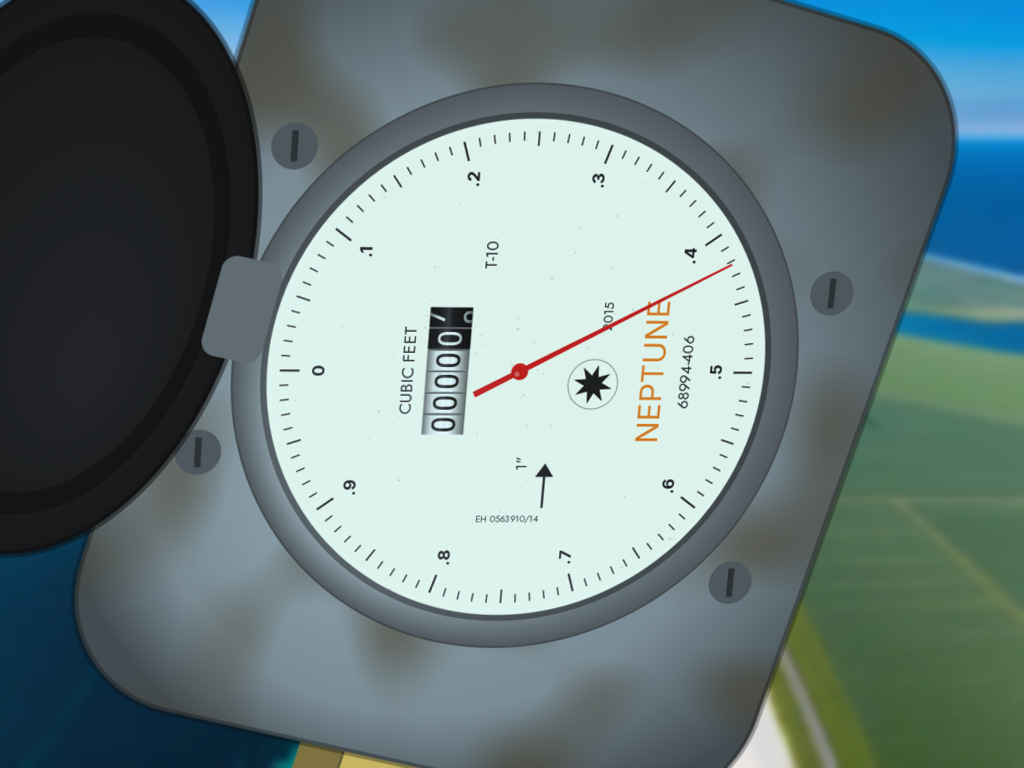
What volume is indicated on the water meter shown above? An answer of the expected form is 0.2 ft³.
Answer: 7.42 ft³
